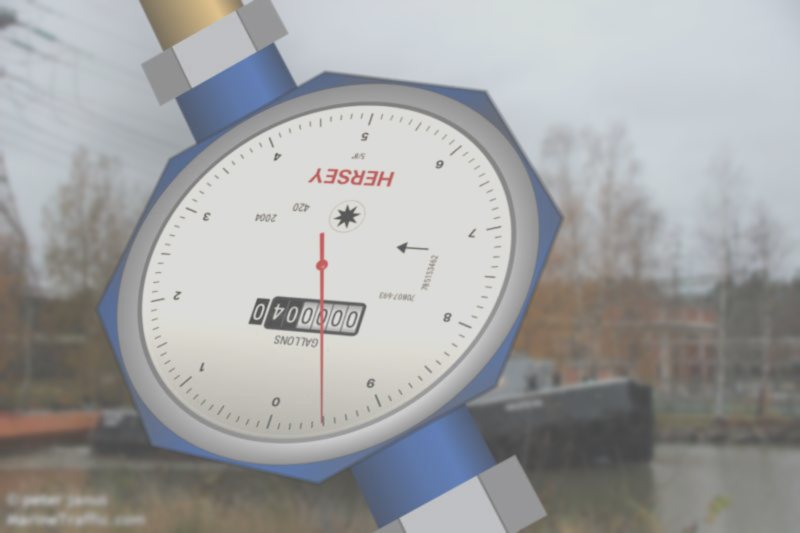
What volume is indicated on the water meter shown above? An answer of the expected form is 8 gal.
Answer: 39.5 gal
